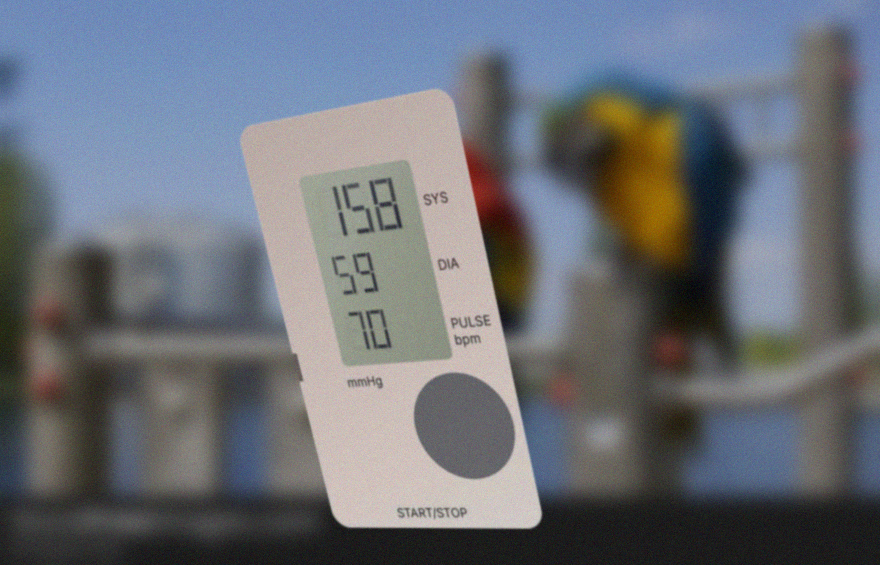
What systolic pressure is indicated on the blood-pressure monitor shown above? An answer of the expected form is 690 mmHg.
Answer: 158 mmHg
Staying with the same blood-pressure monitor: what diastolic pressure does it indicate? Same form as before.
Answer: 59 mmHg
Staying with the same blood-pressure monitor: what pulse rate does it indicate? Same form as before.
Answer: 70 bpm
